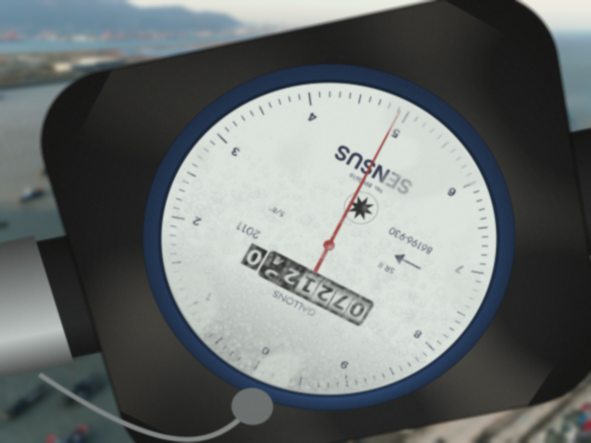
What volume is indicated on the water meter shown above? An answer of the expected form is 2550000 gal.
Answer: 721234.9 gal
